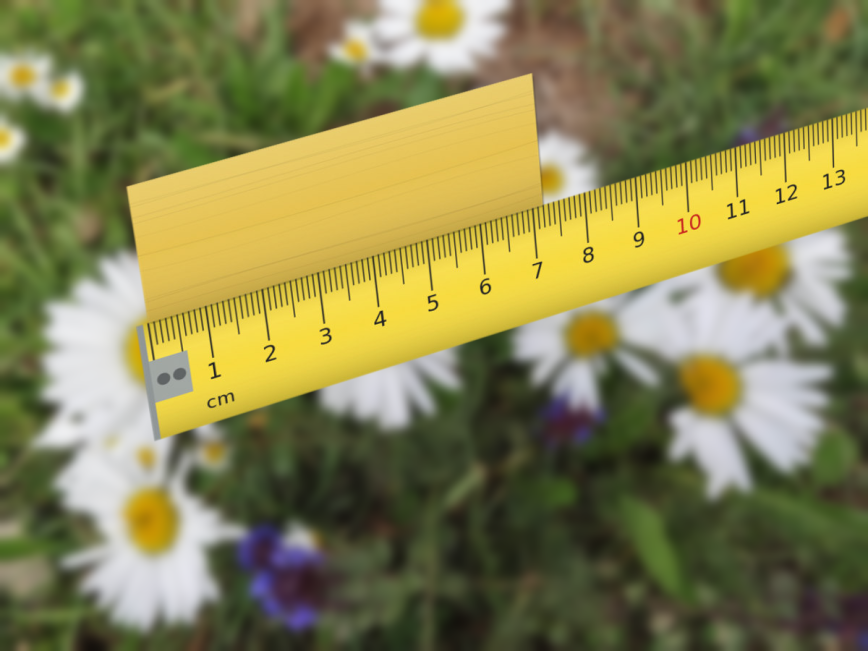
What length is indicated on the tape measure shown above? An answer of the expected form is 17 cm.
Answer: 7.2 cm
